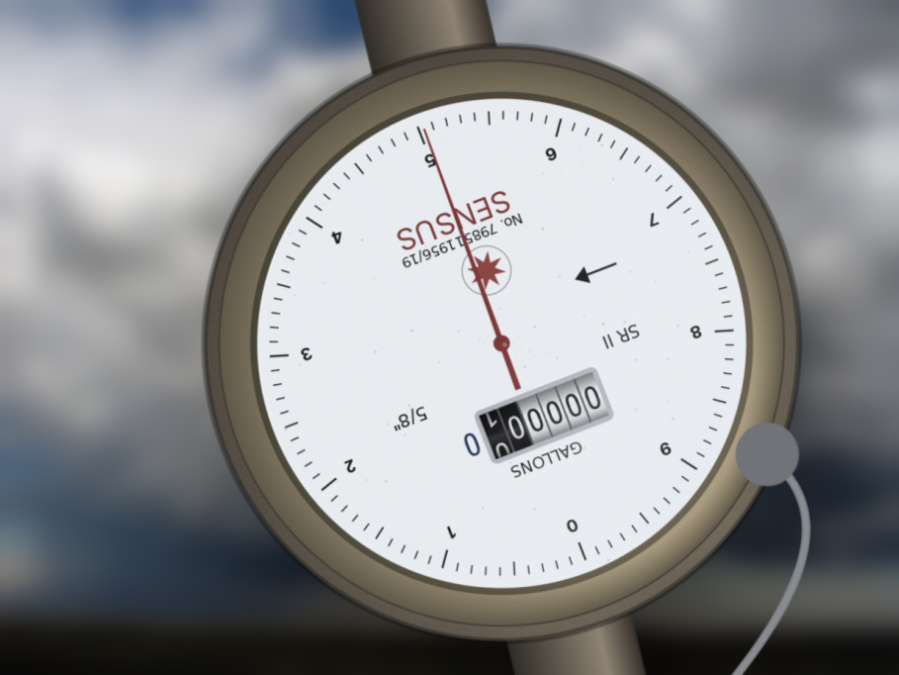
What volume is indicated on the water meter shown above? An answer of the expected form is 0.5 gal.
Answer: 5.0 gal
